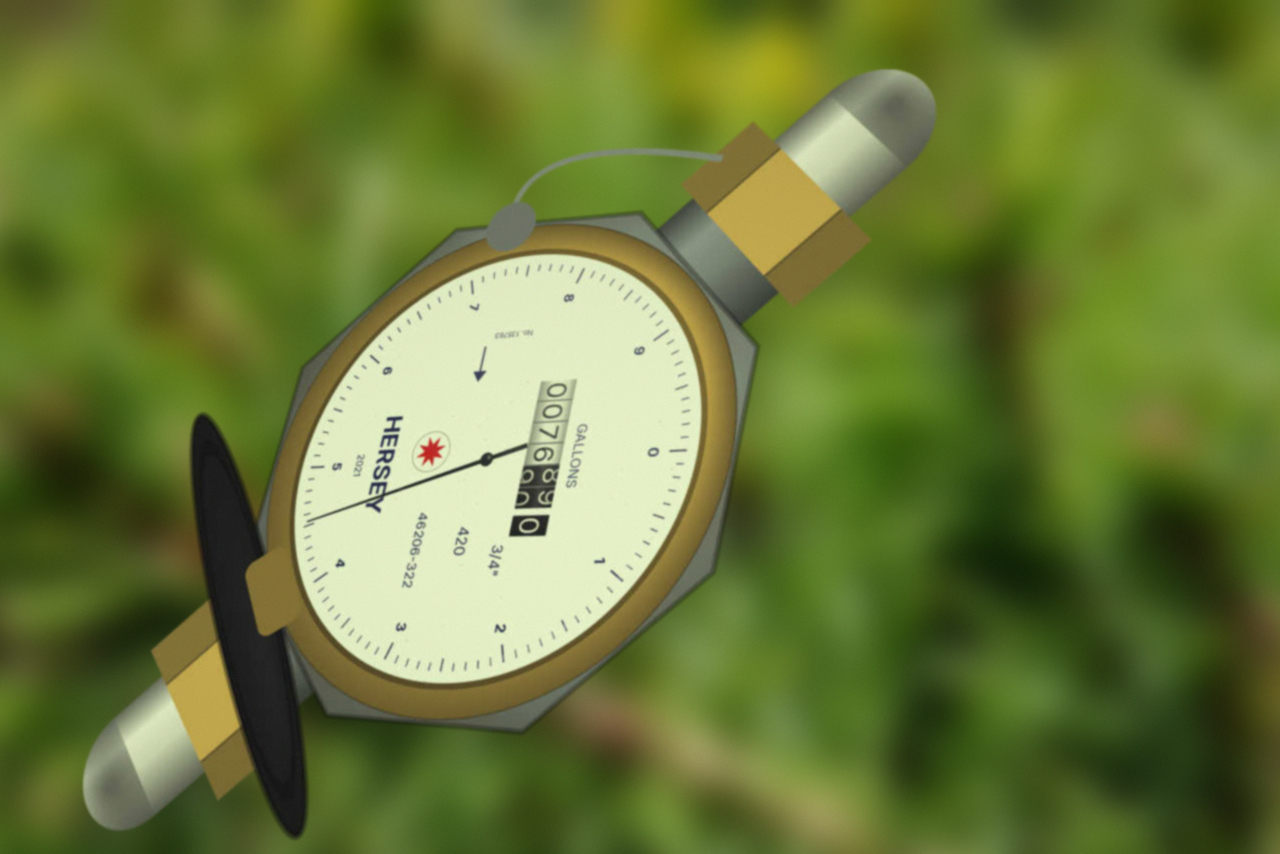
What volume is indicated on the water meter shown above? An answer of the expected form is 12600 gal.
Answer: 76894.5 gal
